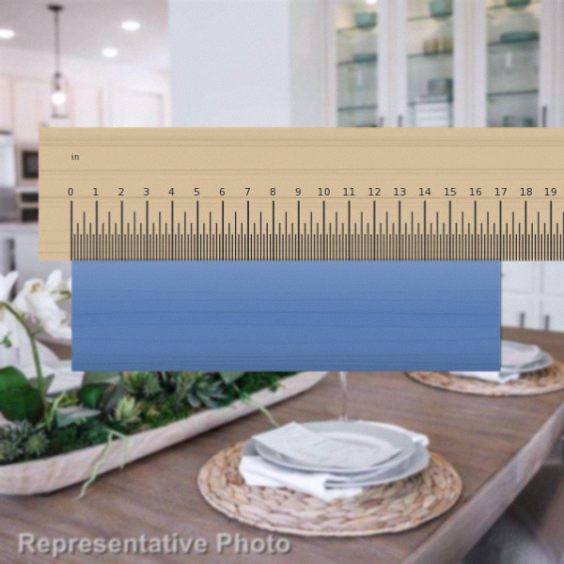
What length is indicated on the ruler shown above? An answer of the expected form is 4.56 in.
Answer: 17 in
